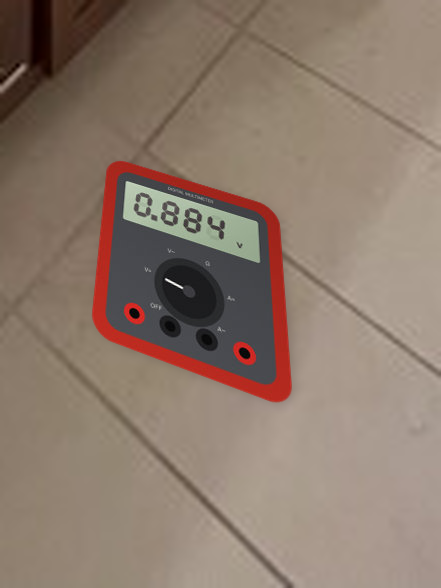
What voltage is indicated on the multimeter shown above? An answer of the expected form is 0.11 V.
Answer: 0.884 V
